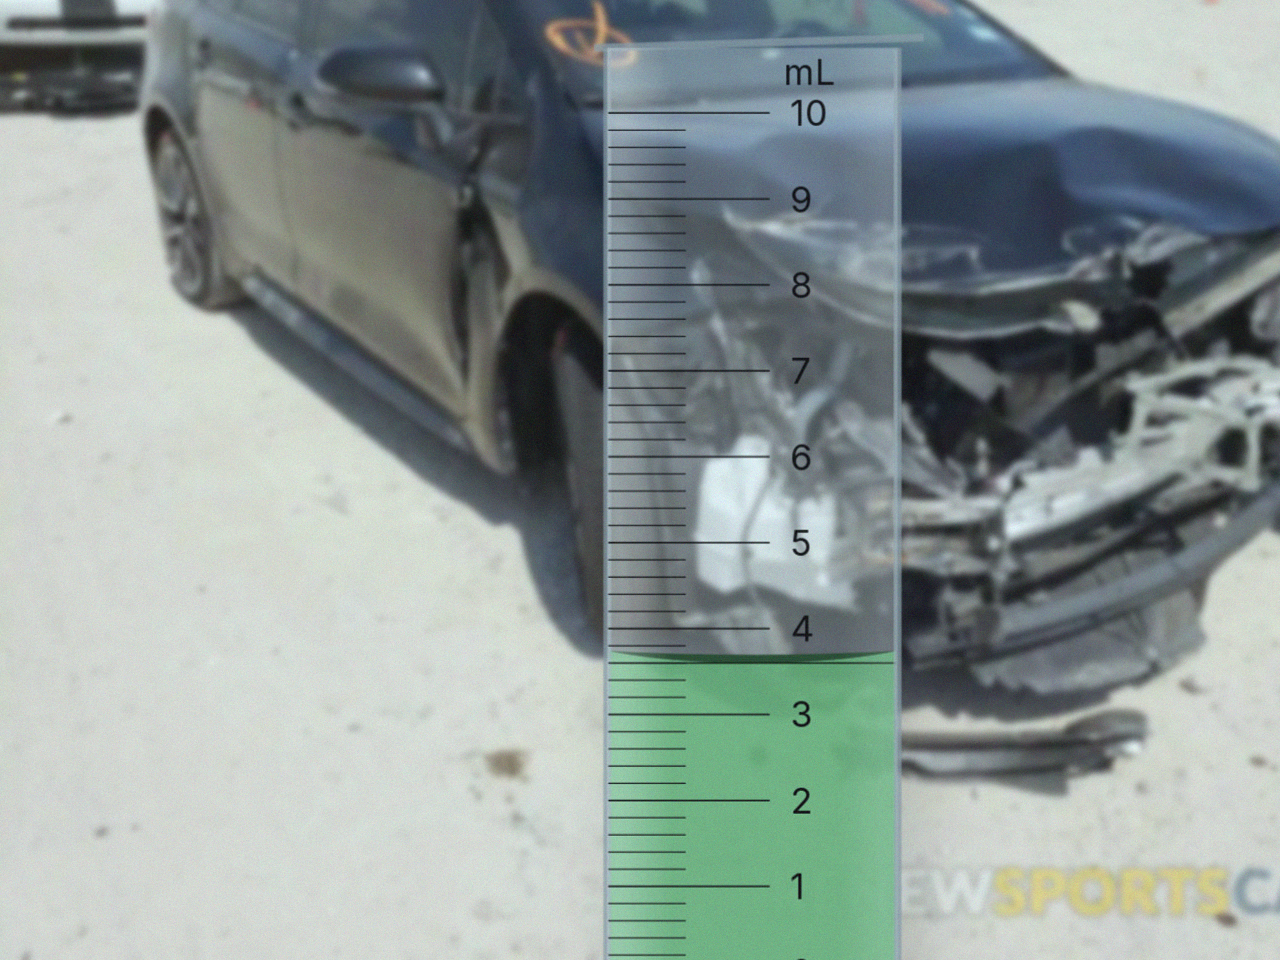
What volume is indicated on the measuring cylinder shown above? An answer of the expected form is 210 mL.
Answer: 3.6 mL
